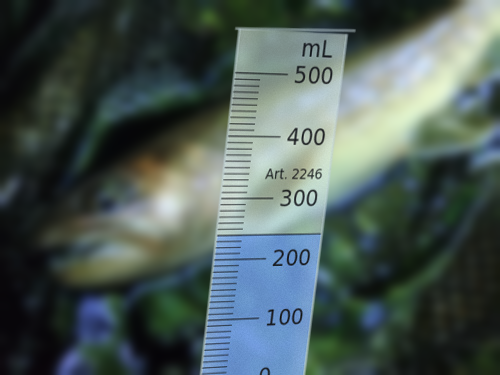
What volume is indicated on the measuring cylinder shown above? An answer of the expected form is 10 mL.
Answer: 240 mL
